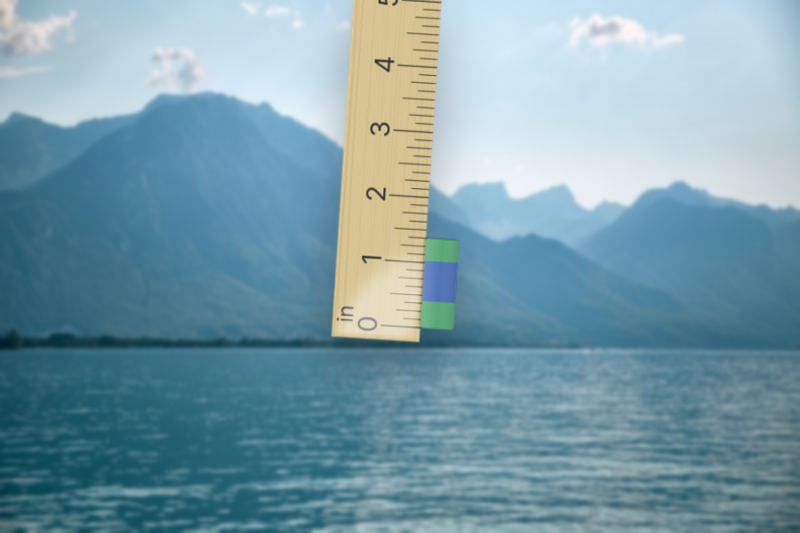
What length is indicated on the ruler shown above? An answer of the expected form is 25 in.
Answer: 1.375 in
